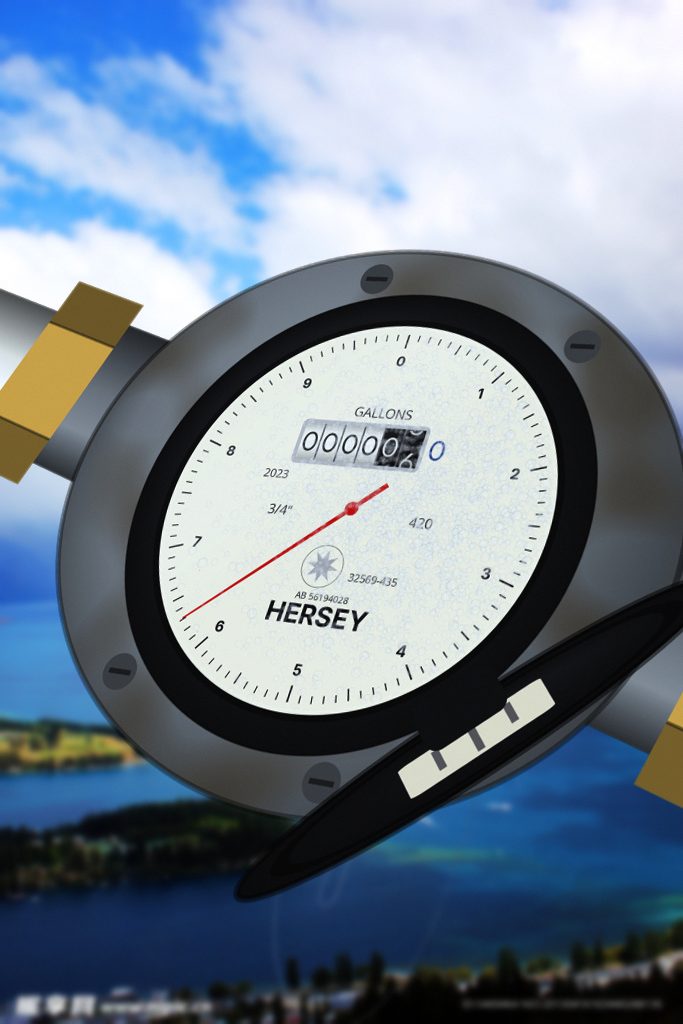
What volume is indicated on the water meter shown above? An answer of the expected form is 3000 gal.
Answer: 56.3 gal
